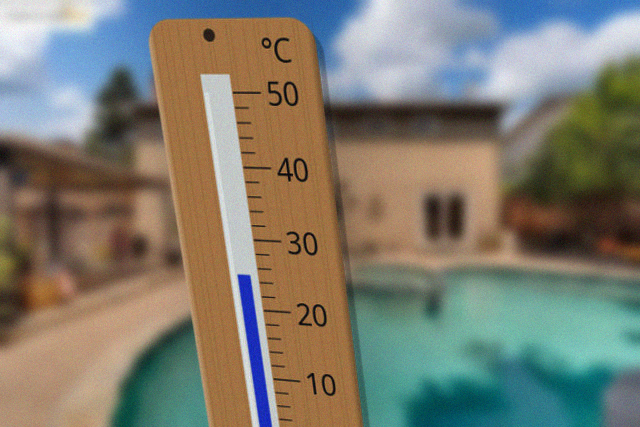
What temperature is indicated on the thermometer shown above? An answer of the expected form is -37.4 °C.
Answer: 25 °C
